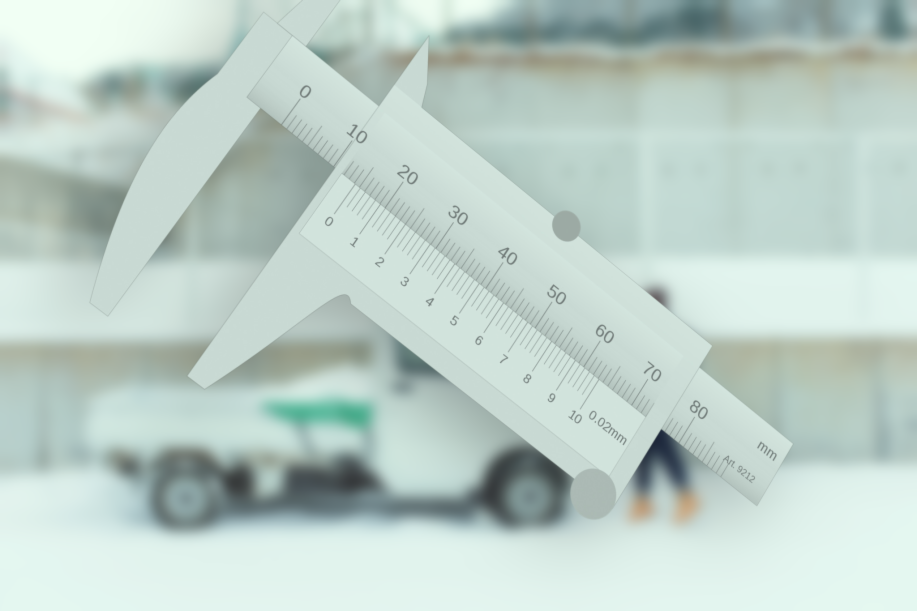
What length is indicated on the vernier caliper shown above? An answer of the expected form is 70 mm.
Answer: 14.2 mm
